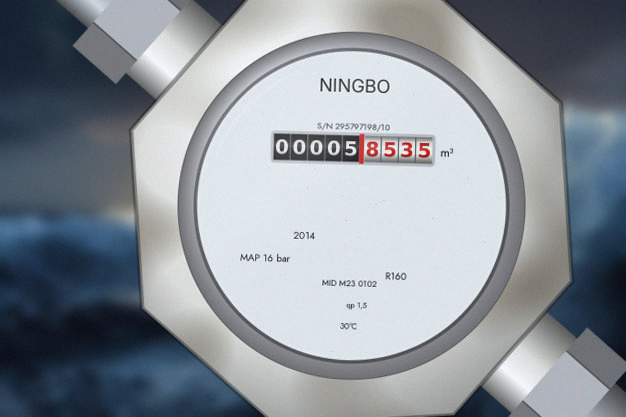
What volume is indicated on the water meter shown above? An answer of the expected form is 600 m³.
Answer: 5.8535 m³
